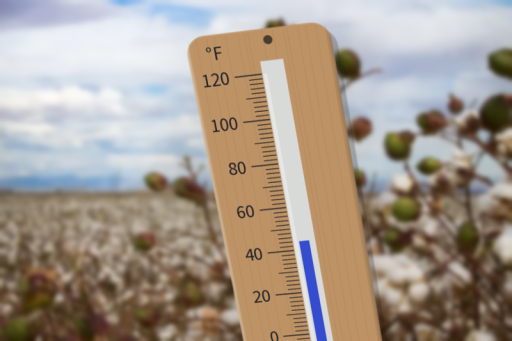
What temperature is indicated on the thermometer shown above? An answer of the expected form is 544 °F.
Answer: 44 °F
